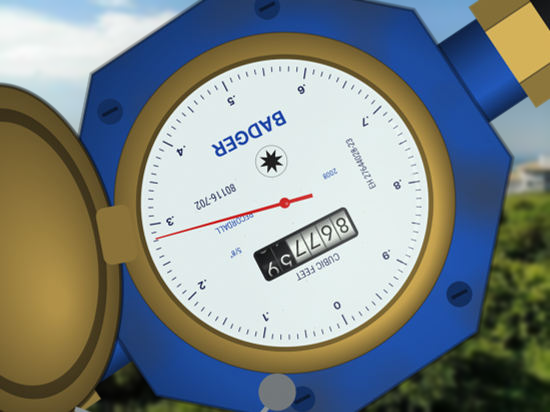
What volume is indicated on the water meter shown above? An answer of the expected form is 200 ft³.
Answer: 867759.28 ft³
